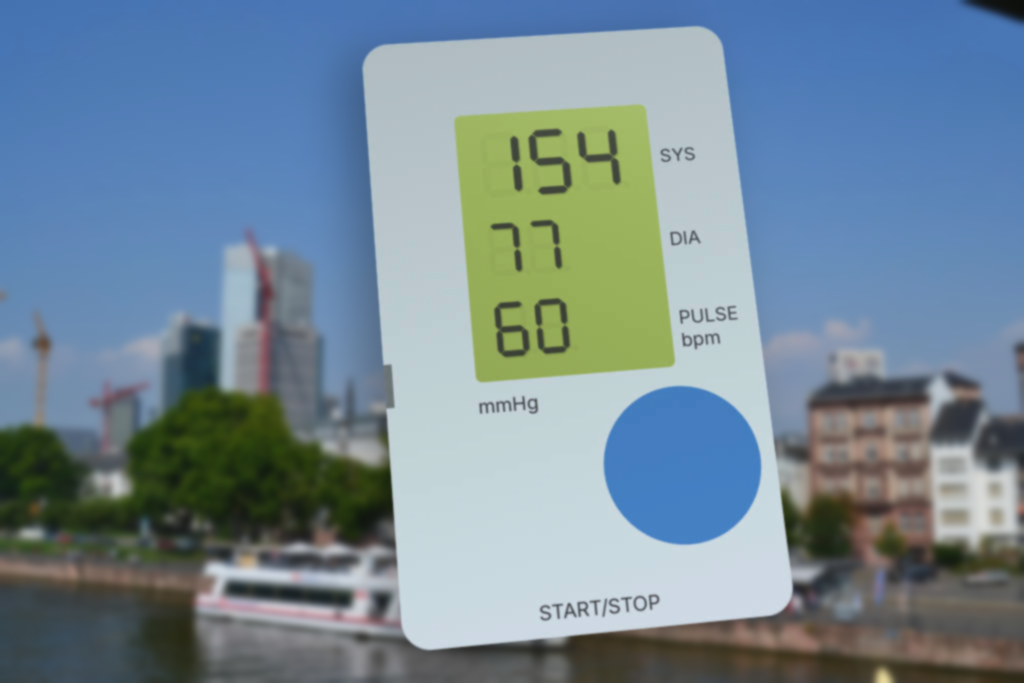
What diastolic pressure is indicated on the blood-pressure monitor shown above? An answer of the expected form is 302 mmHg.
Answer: 77 mmHg
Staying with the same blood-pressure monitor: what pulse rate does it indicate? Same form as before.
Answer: 60 bpm
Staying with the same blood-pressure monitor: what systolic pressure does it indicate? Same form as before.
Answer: 154 mmHg
